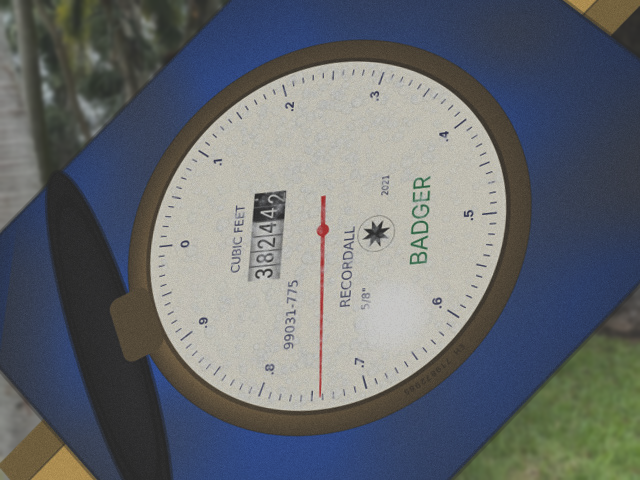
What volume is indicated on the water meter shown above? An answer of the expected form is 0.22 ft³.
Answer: 382441.74 ft³
